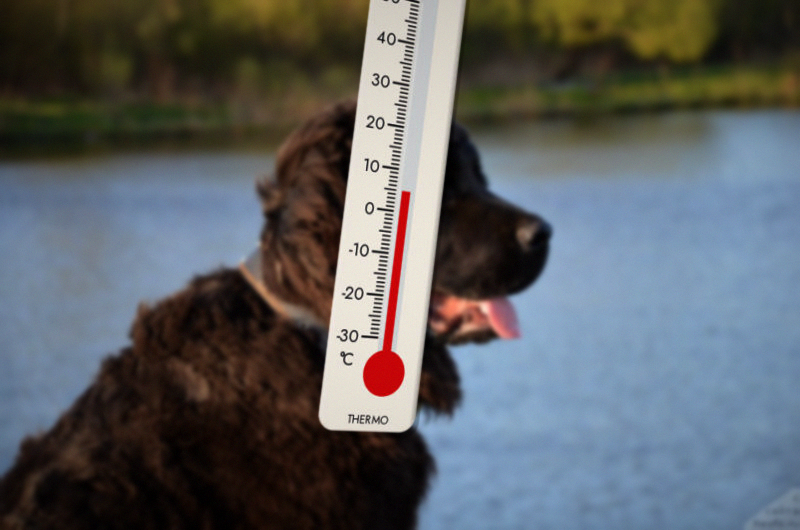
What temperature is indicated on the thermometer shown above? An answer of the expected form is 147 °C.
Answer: 5 °C
